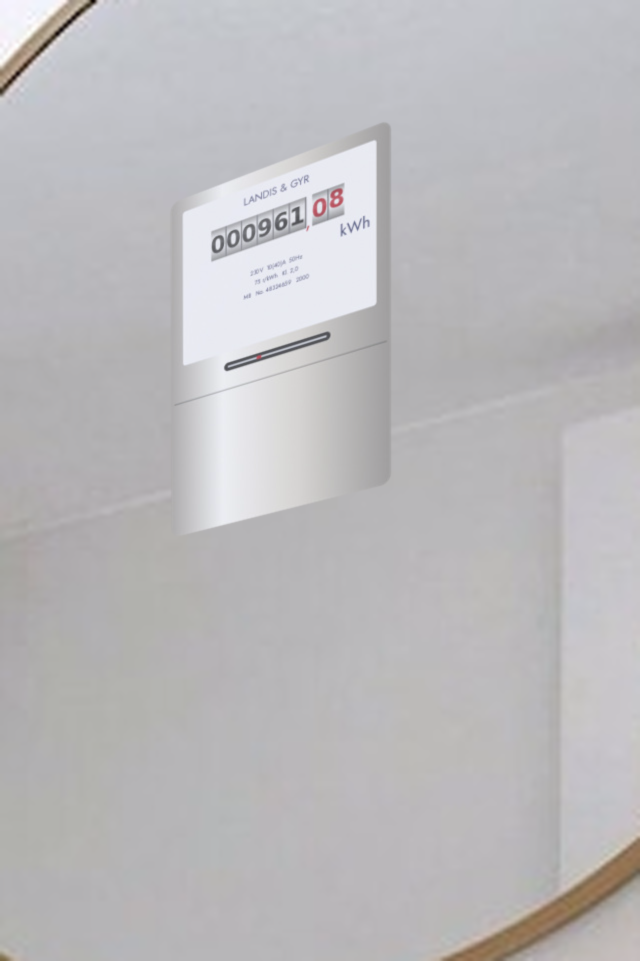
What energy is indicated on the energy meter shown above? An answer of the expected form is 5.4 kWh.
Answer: 961.08 kWh
